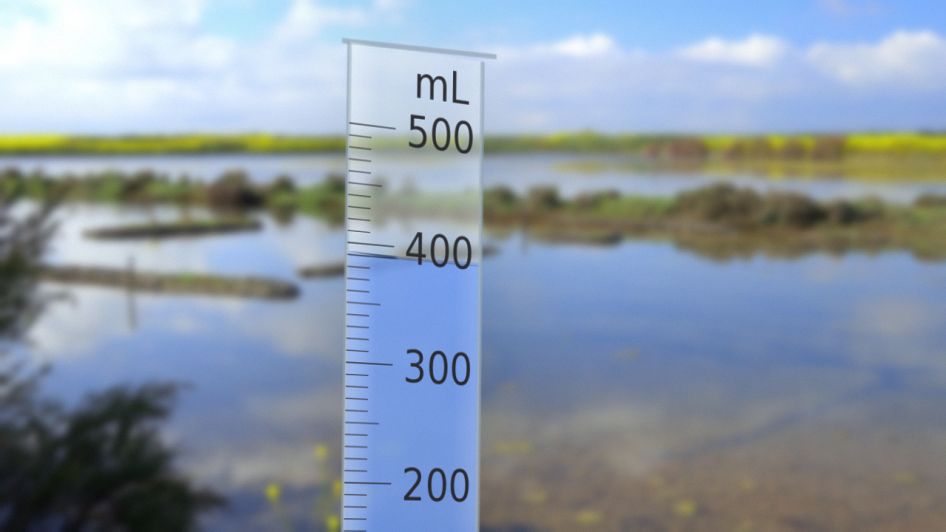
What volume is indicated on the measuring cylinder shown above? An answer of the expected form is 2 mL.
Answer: 390 mL
